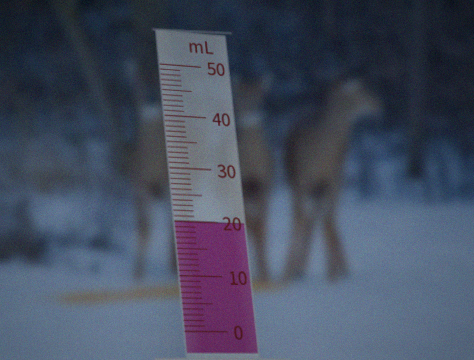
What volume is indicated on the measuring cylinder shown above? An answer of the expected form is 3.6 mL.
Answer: 20 mL
